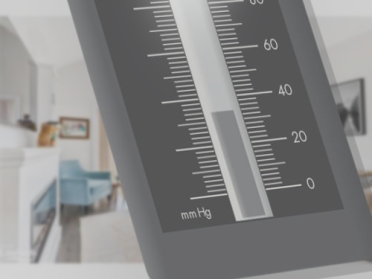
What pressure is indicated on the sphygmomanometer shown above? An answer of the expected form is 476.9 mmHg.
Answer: 34 mmHg
